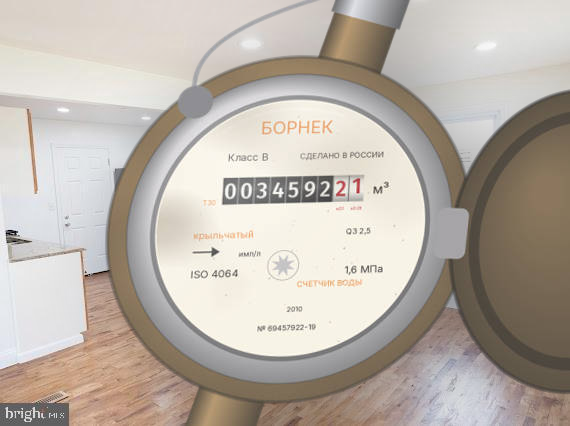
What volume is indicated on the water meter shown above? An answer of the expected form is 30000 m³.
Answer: 34592.21 m³
